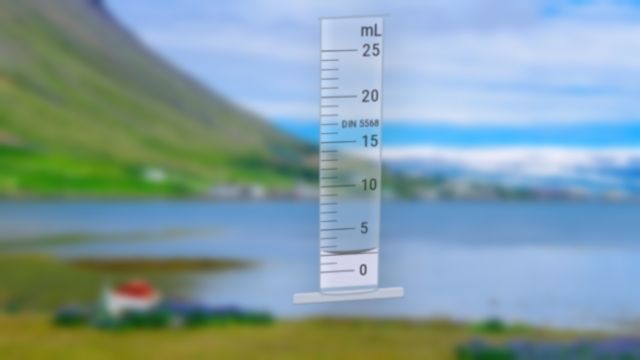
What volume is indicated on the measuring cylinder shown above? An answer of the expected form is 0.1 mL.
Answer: 2 mL
